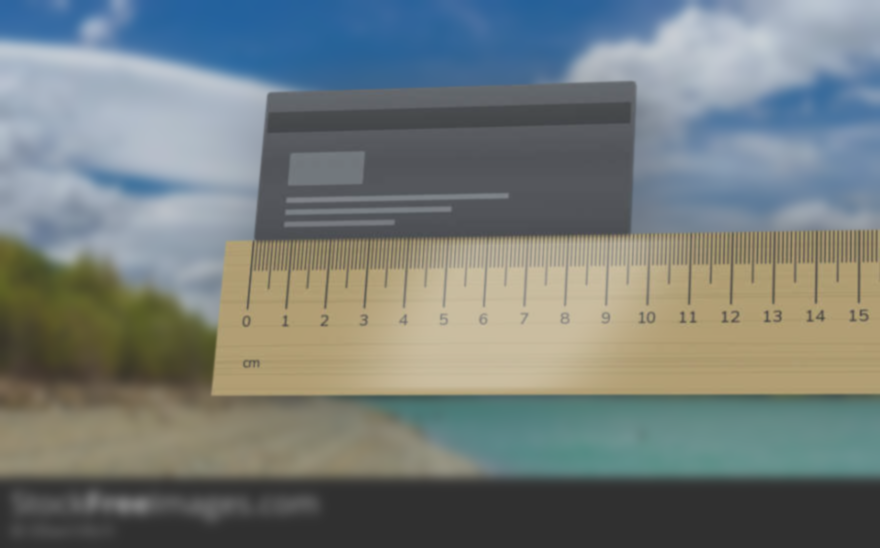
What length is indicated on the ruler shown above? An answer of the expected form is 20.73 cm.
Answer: 9.5 cm
